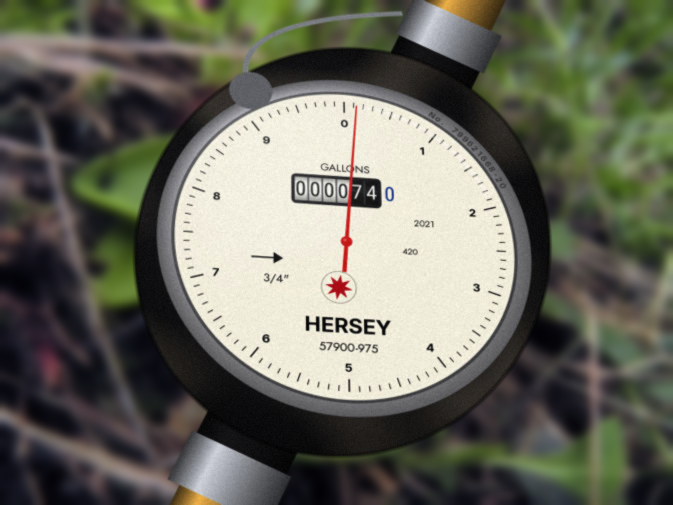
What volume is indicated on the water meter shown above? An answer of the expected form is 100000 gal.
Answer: 740.1 gal
